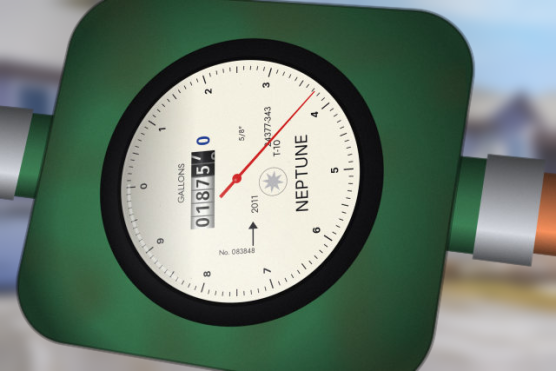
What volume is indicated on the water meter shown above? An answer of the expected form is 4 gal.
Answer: 187573.7 gal
